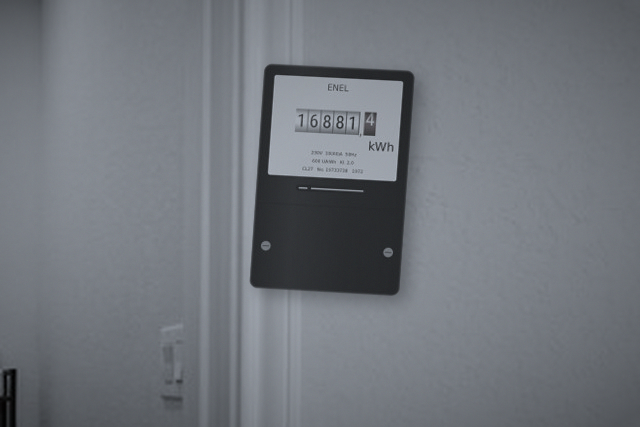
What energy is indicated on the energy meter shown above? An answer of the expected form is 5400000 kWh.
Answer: 16881.4 kWh
